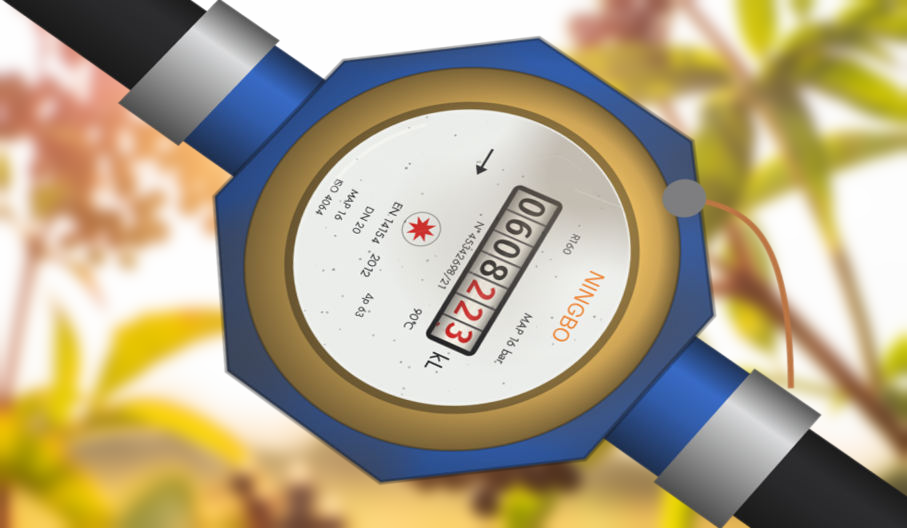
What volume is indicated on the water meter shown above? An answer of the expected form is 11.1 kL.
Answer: 608.223 kL
